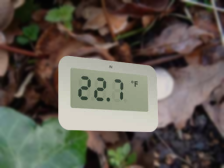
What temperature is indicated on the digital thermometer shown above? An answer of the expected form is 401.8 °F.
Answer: 22.7 °F
